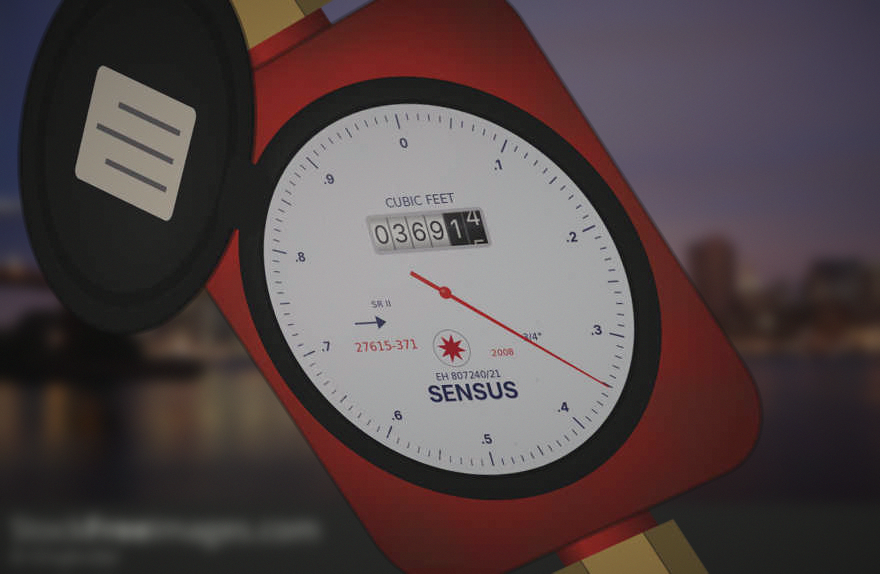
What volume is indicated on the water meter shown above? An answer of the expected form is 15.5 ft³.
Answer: 36914.35 ft³
